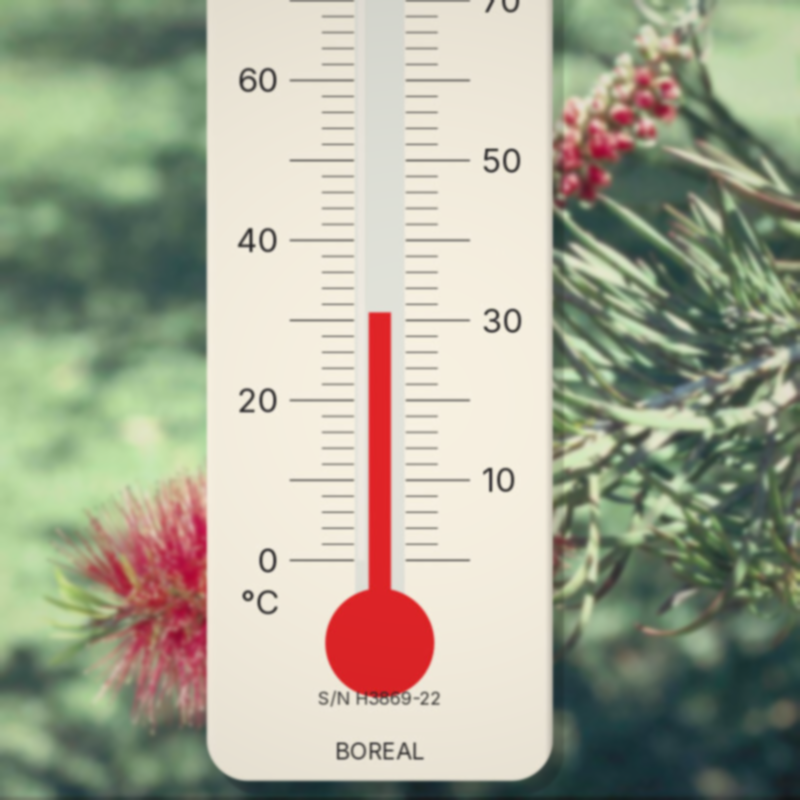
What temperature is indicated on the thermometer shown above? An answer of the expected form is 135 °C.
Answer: 31 °C
